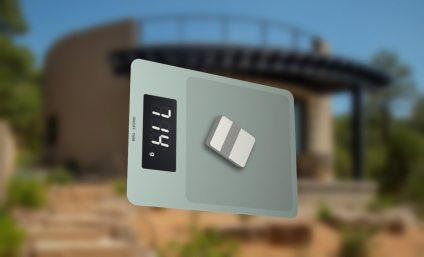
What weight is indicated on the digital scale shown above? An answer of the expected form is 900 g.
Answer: 714 g
